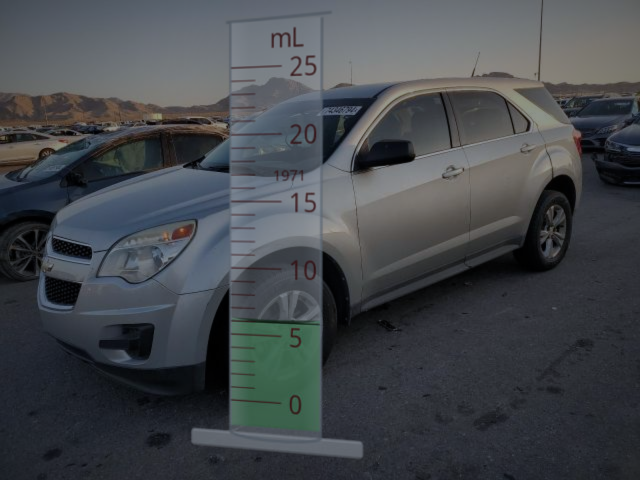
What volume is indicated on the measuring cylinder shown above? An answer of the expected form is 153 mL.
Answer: 6 mL
